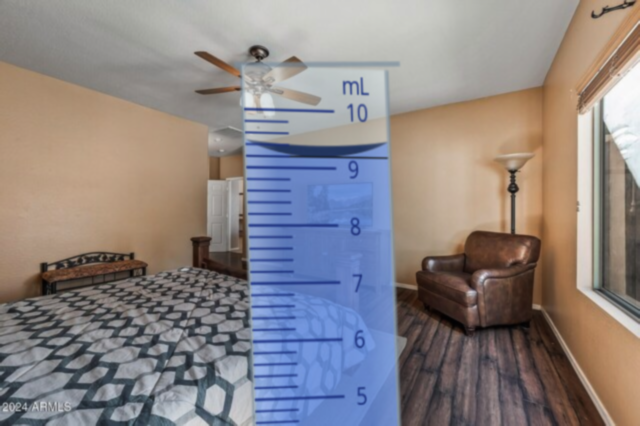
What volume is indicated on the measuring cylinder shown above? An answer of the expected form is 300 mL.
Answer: 9.2 mL
